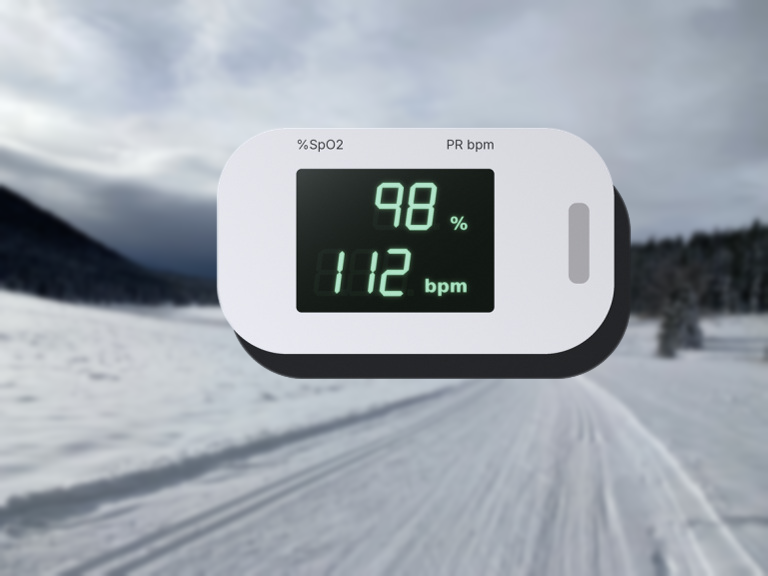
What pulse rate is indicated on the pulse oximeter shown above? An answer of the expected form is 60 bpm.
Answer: 112 bpm
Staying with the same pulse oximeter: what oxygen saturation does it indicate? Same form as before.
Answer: 98 %
